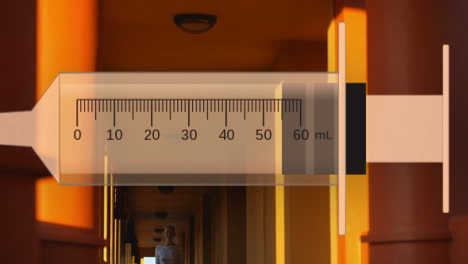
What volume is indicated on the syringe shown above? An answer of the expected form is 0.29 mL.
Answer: 55 mL
